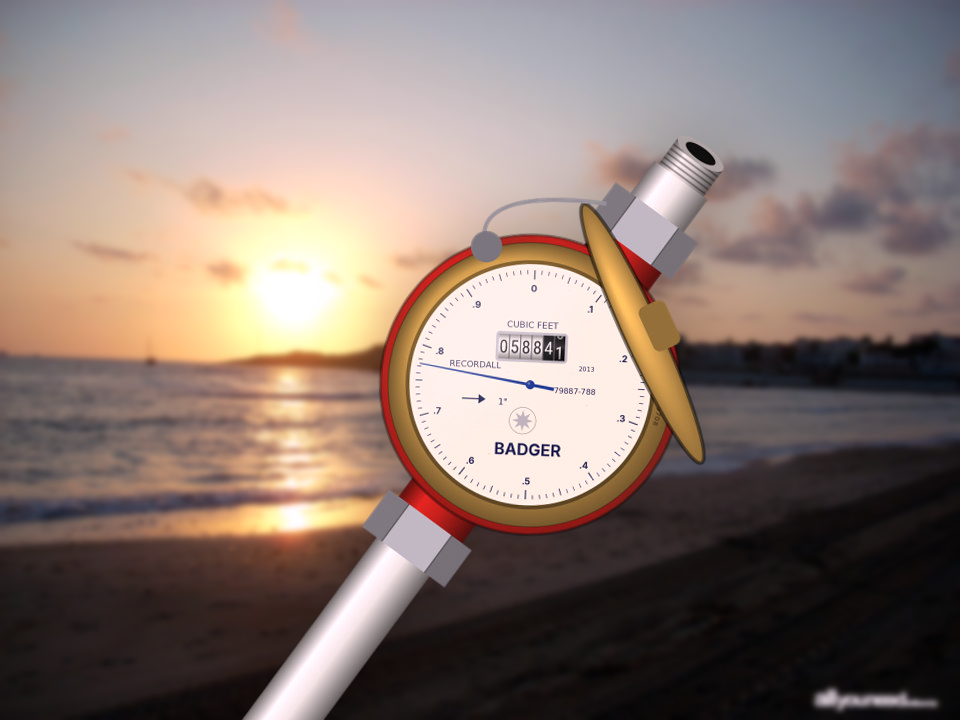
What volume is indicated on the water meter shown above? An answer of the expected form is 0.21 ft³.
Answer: 58840.77 ft³
